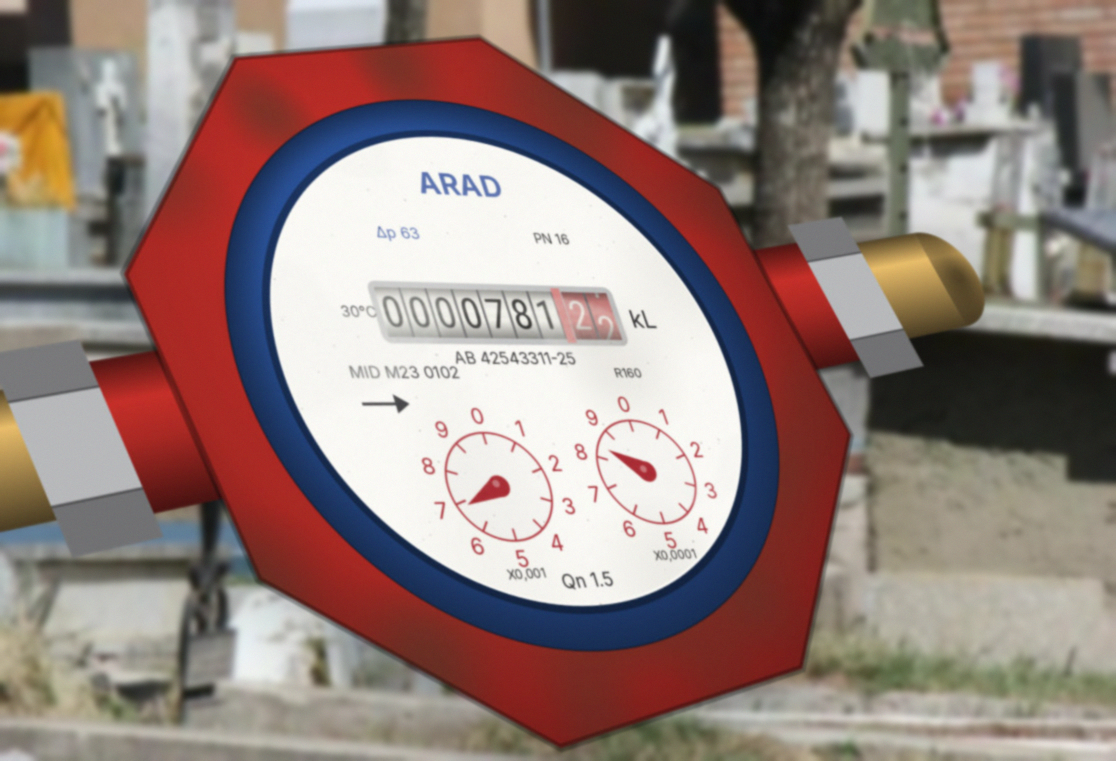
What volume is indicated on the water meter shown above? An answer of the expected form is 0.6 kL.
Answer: 781.2168 kL
